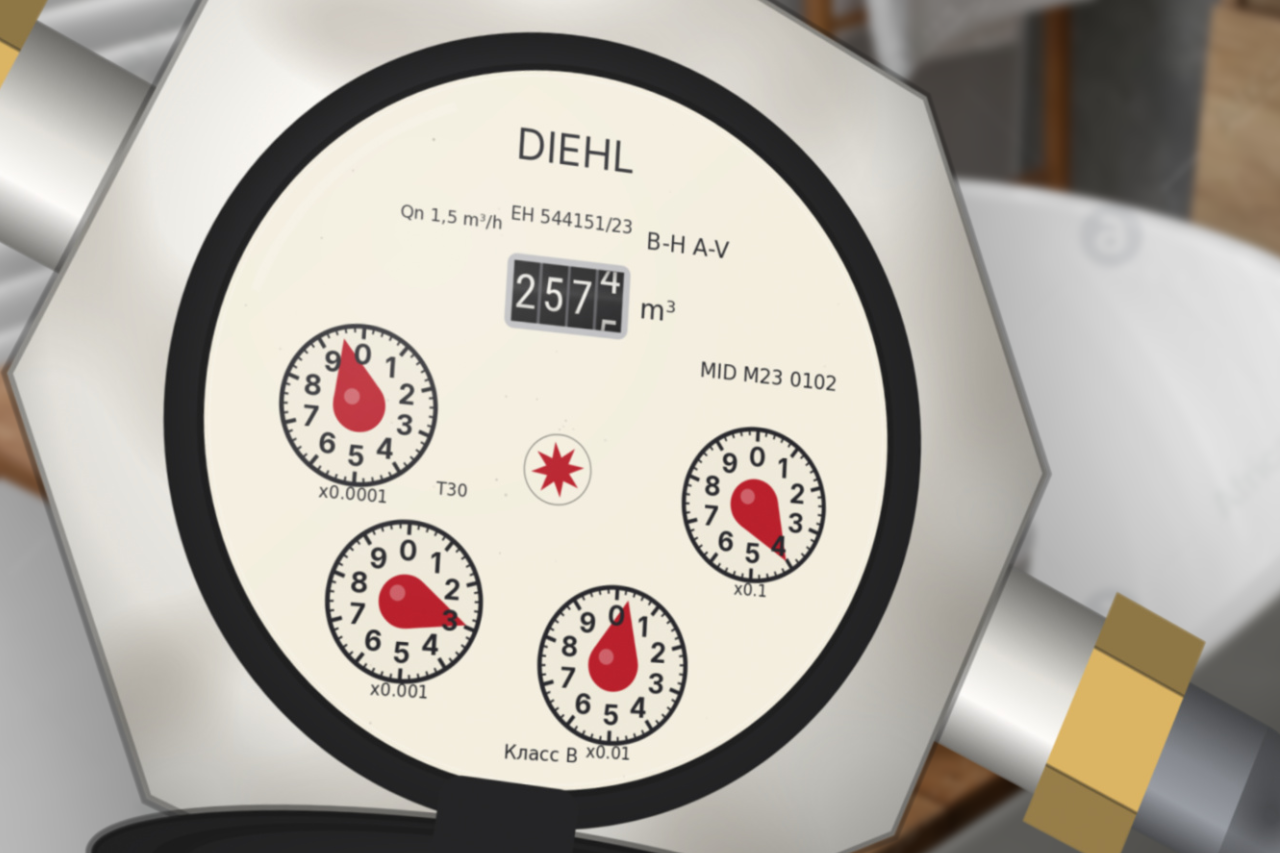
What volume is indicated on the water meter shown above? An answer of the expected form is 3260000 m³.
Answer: 2574.4029 m³
